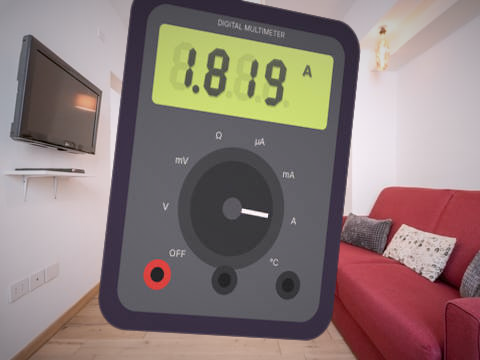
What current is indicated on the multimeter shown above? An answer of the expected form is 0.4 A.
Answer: 1.819 A
